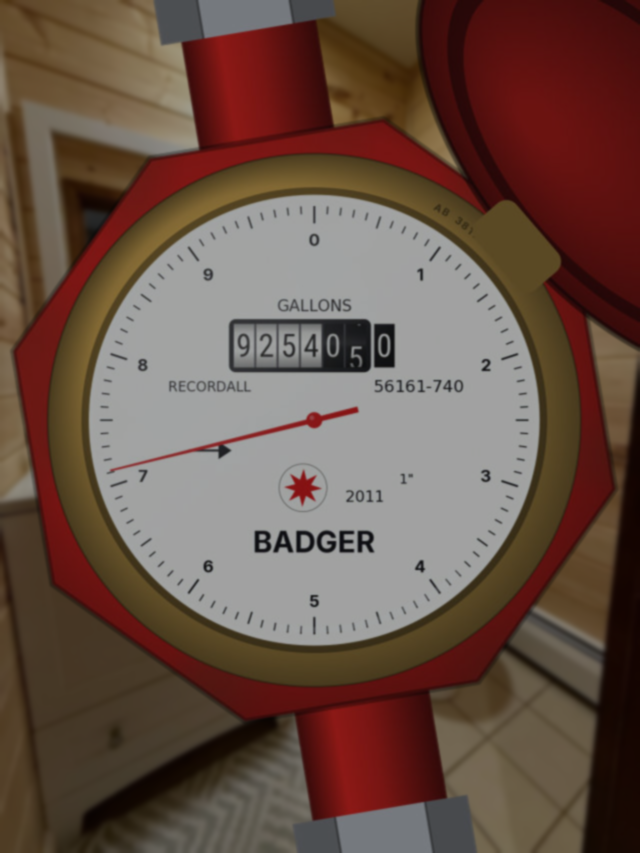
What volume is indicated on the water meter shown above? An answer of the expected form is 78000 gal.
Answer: 9254047.1 gal
